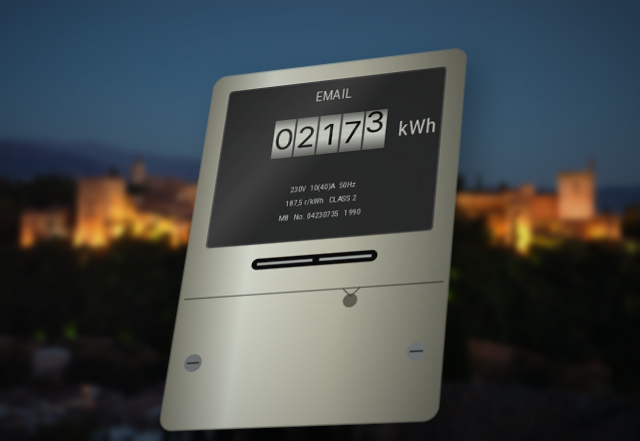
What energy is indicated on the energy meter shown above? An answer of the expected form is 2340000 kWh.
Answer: 2173 kWh
